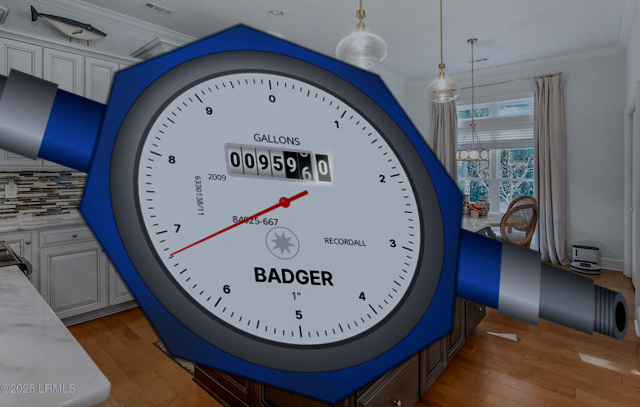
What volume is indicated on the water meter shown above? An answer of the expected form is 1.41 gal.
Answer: 95956.7 gal
